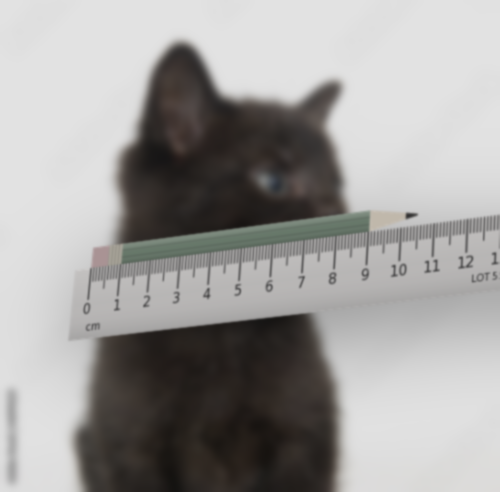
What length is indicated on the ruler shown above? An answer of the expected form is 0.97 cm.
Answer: 10.5 cm
